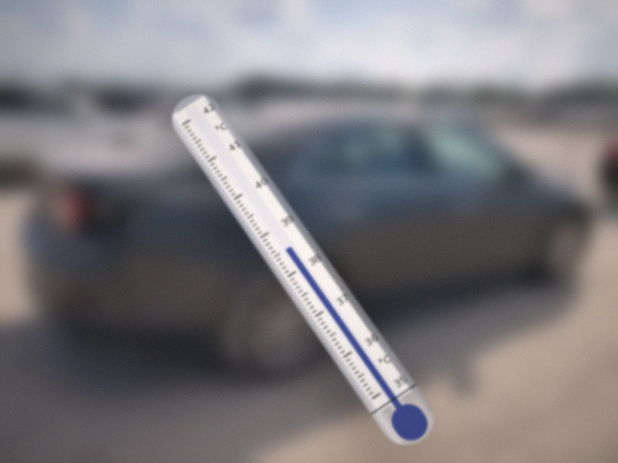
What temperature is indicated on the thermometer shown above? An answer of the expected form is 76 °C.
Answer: 38.5 °C
